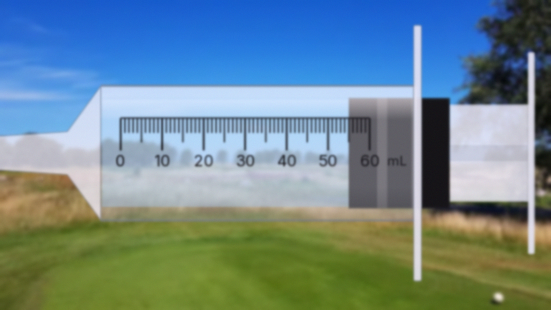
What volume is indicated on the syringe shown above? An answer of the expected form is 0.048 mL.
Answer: 55 mL
